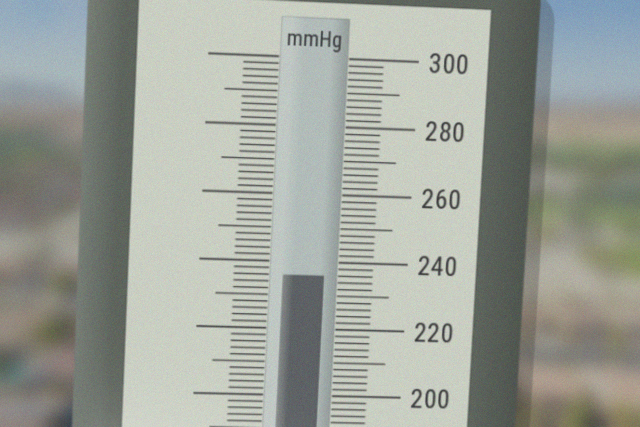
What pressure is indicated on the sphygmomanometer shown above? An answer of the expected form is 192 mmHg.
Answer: 236 mmHg
